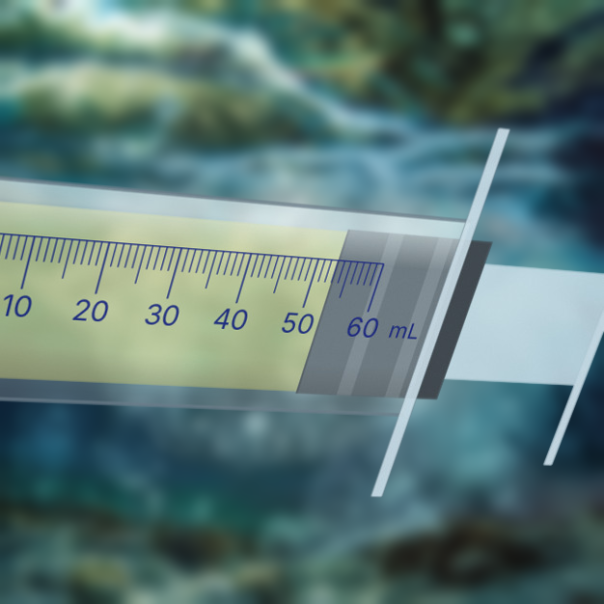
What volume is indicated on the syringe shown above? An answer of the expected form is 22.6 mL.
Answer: 53 mL
